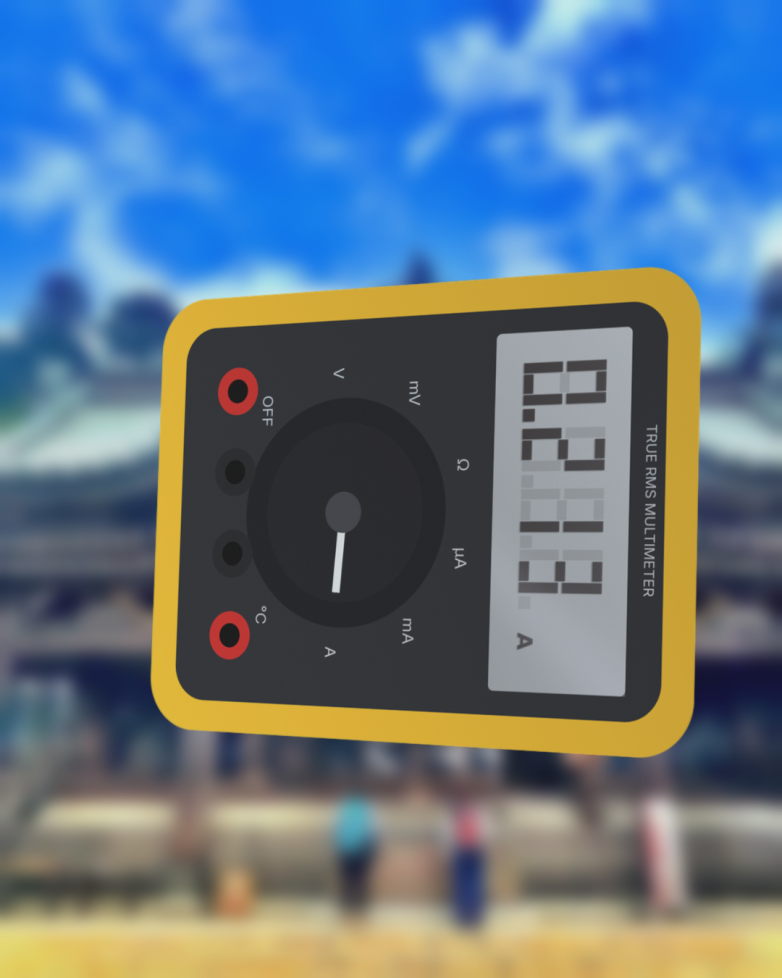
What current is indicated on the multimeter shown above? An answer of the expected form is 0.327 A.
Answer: 0.213 A
